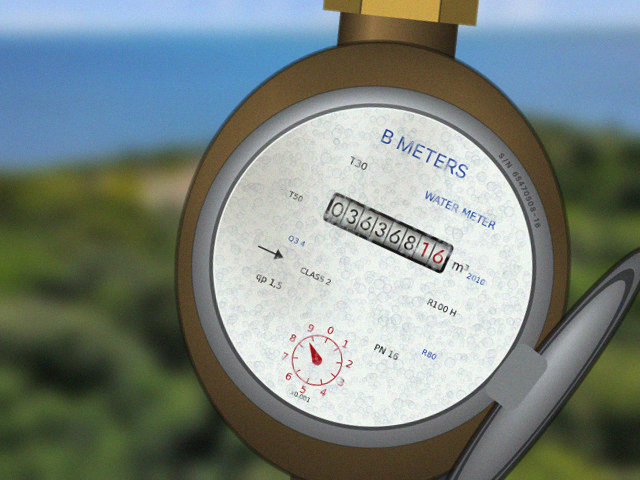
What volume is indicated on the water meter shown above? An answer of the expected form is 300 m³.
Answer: 36368.168 m³
